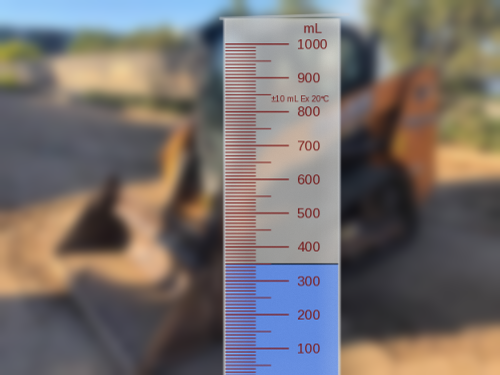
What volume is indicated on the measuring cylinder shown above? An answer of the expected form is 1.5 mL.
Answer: 350 mL
